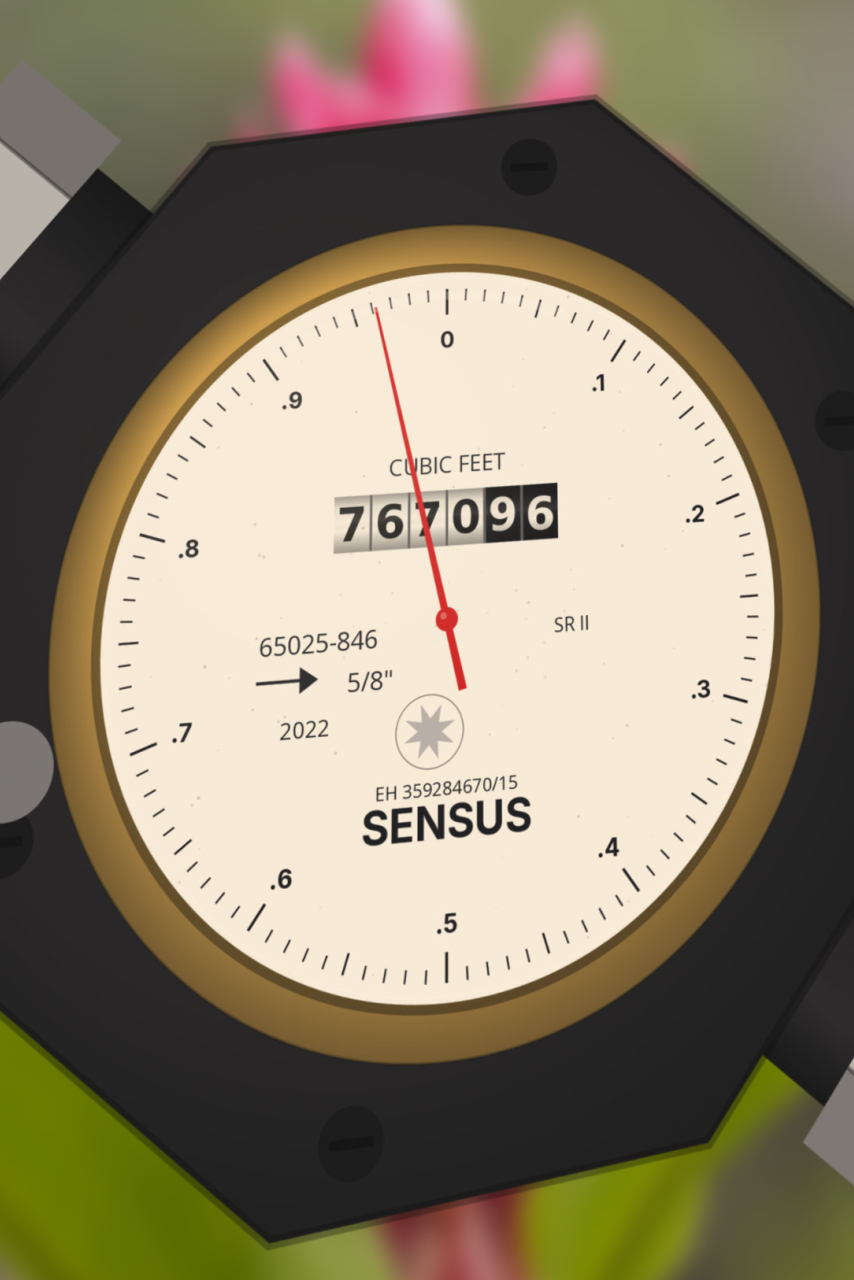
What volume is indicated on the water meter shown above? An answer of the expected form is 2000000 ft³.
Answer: 767095.96 ft³
